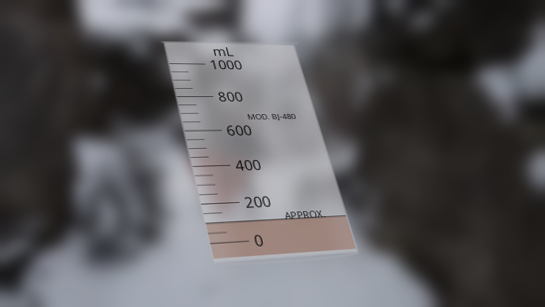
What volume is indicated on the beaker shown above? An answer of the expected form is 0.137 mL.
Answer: 100 mL
